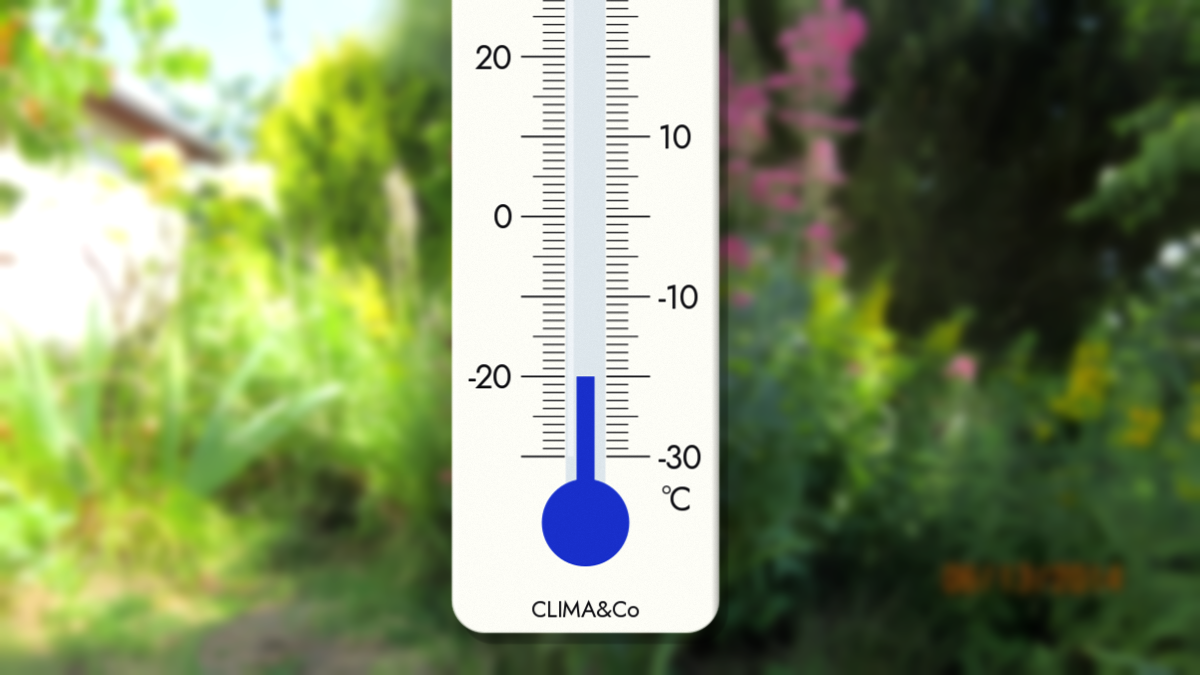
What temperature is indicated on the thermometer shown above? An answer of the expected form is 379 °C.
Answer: -20 °C
